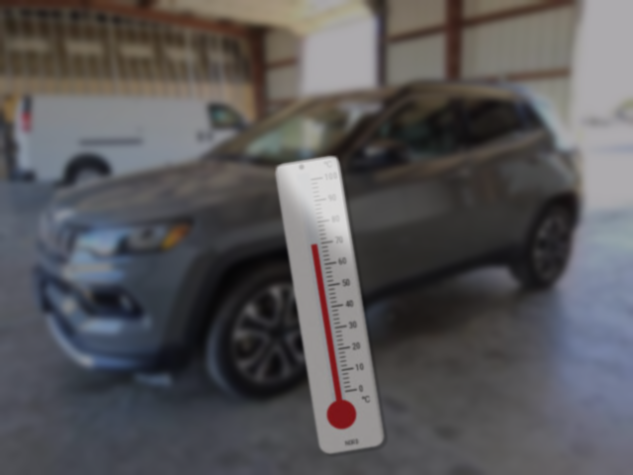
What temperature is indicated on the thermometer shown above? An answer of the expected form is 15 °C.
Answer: 70 °C
